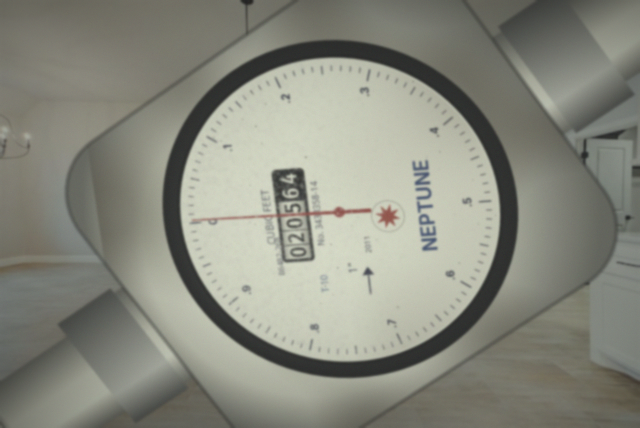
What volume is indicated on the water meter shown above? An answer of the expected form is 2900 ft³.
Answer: 20564.00 ft³
